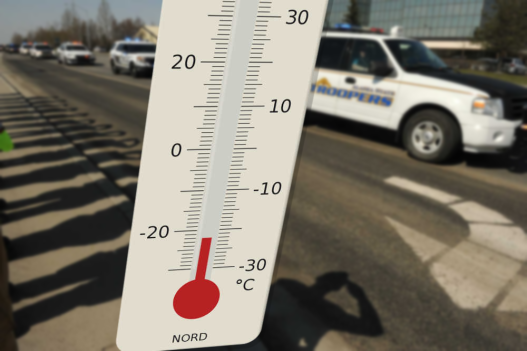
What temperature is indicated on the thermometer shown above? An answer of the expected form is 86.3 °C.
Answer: -22 °C
